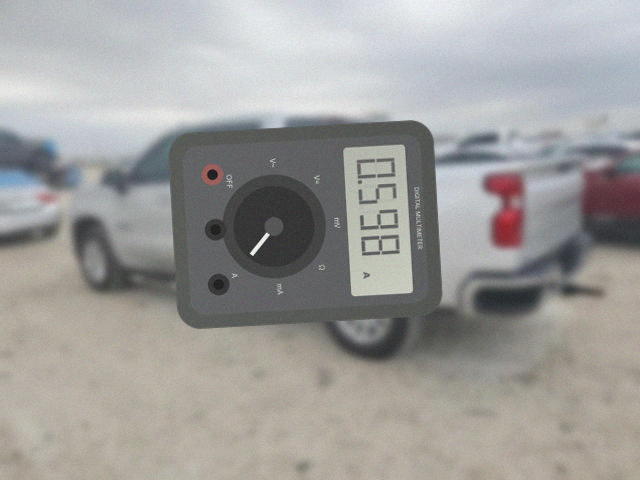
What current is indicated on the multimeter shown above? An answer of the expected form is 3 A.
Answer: 0.598 A
